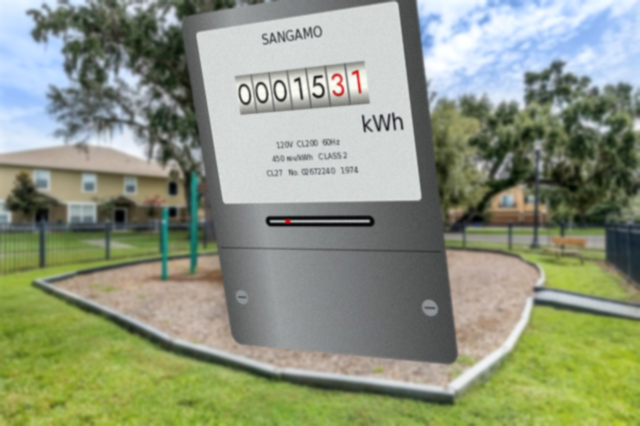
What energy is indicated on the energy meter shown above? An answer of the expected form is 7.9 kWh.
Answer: 15.31 kWh
